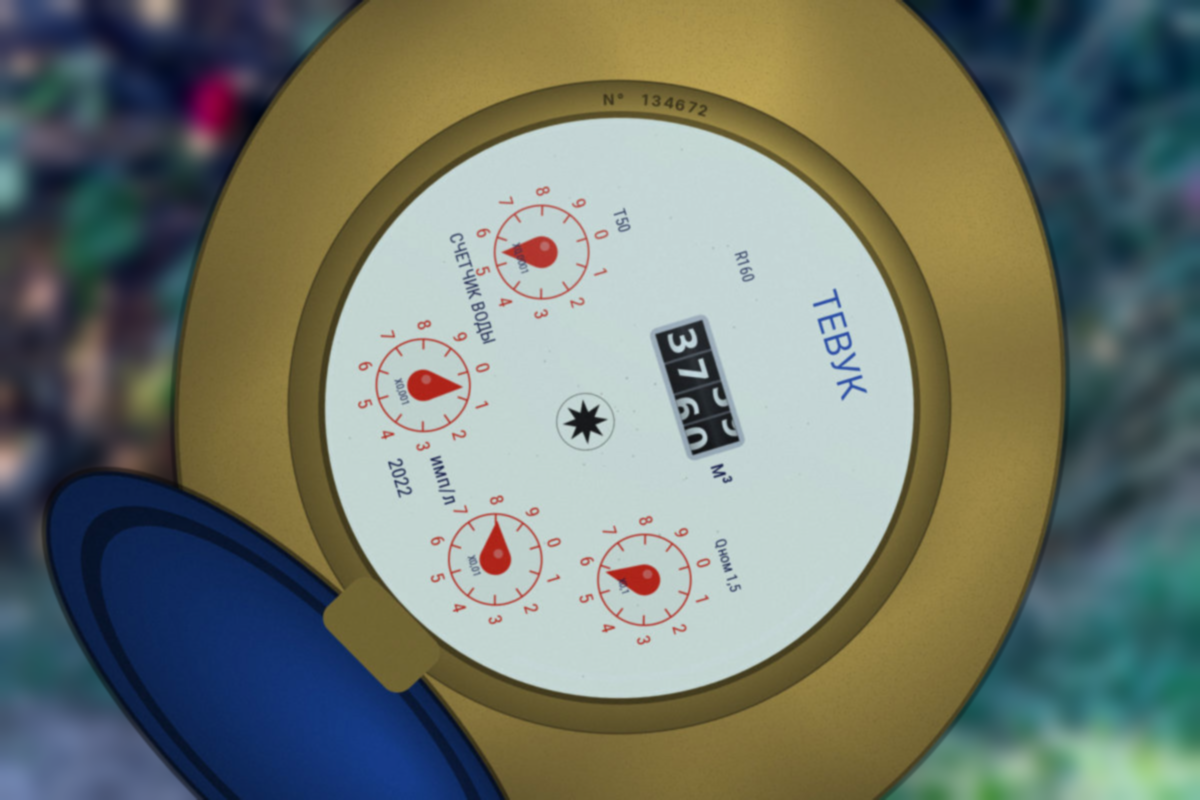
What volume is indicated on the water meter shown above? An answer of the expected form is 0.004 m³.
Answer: 3759.5805 m³
